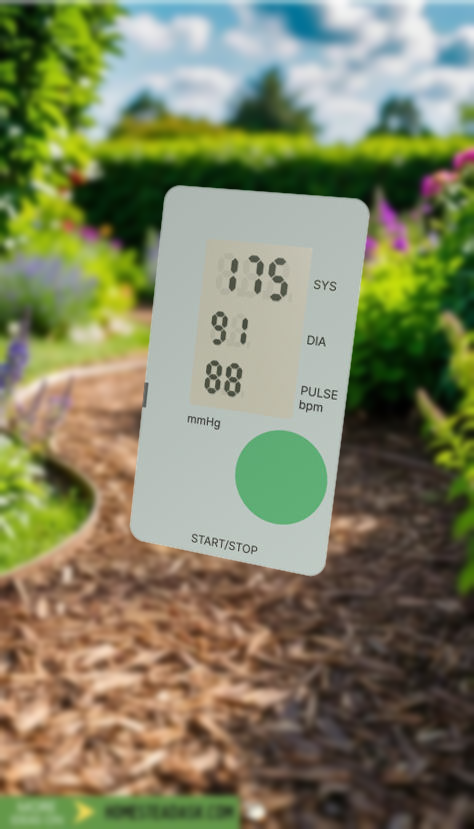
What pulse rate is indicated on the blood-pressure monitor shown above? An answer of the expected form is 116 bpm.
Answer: 88 bpm
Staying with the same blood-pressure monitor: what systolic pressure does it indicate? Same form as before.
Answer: 175 mmHg
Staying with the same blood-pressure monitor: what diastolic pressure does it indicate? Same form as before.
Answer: 91 mmHg
